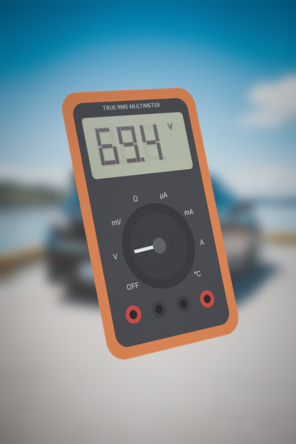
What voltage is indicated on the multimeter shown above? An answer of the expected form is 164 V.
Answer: 69.4 V
